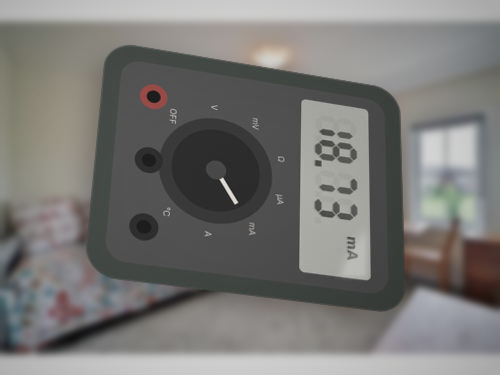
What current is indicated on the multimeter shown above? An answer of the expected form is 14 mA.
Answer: 18.73 mA
